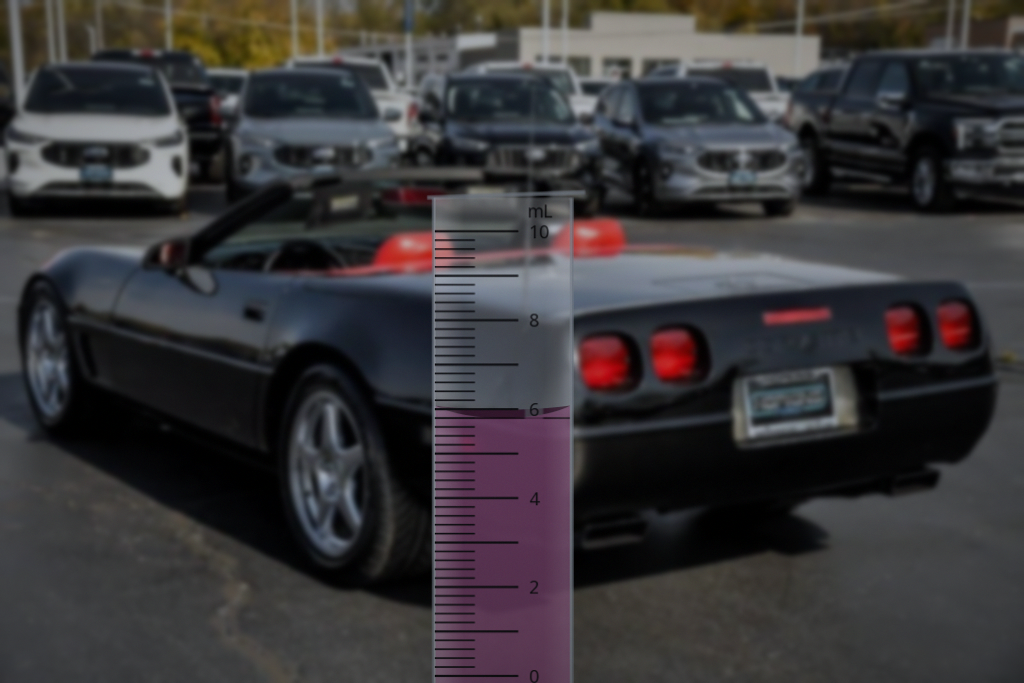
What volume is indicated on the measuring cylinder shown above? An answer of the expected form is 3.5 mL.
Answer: 5.8 mL
